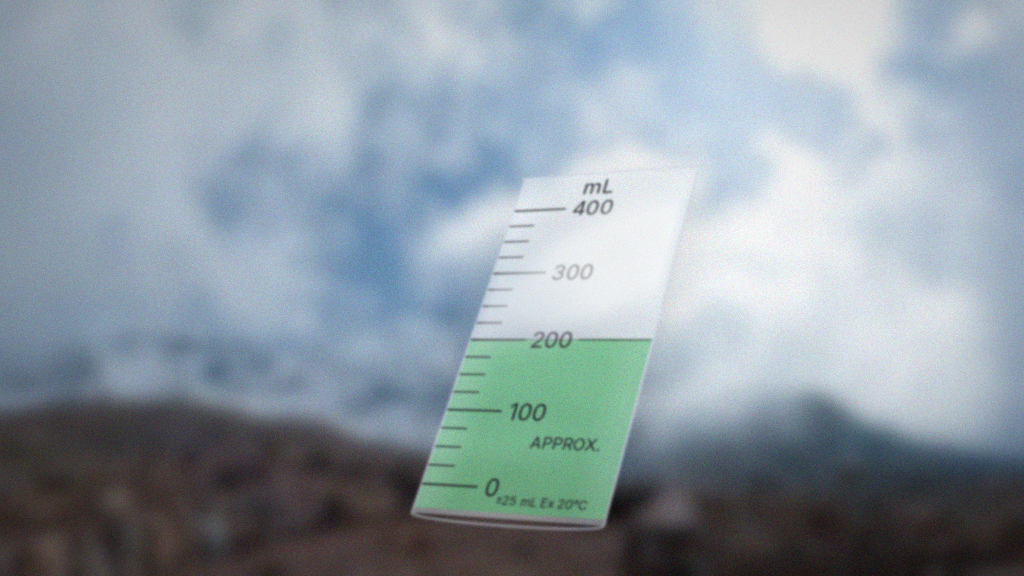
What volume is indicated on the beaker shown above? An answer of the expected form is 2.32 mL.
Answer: 200 mL
